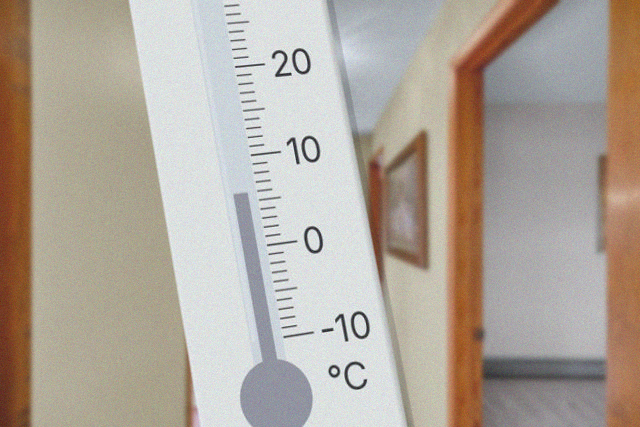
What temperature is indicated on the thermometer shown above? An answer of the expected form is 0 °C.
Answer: 6 °C
